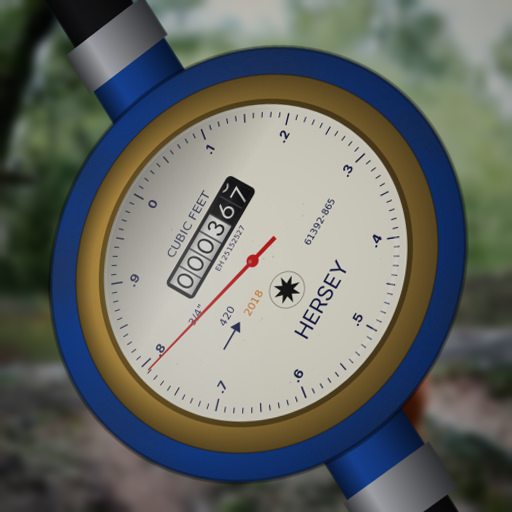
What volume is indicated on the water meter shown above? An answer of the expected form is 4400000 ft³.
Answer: 366.79 ft³
